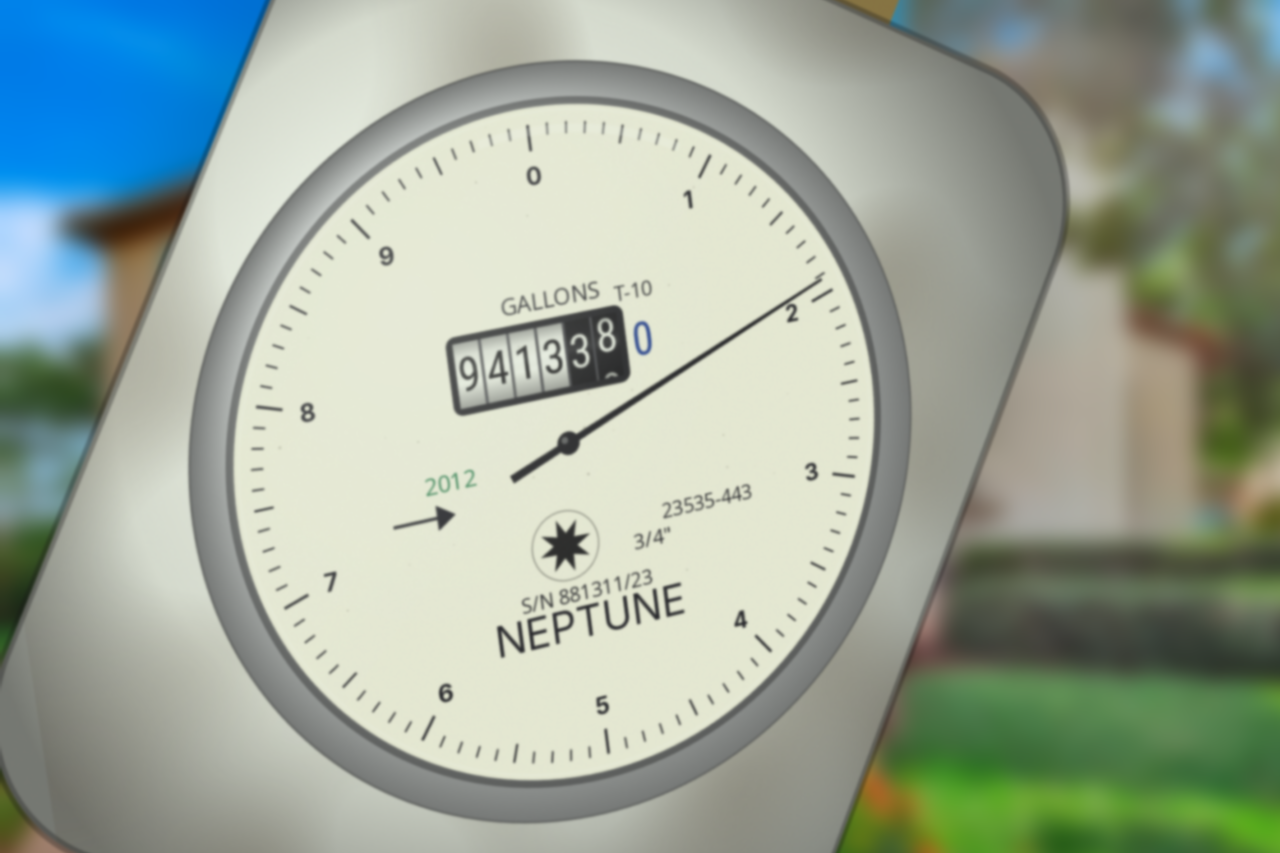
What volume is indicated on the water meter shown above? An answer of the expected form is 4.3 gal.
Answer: 9413381.9 gal
